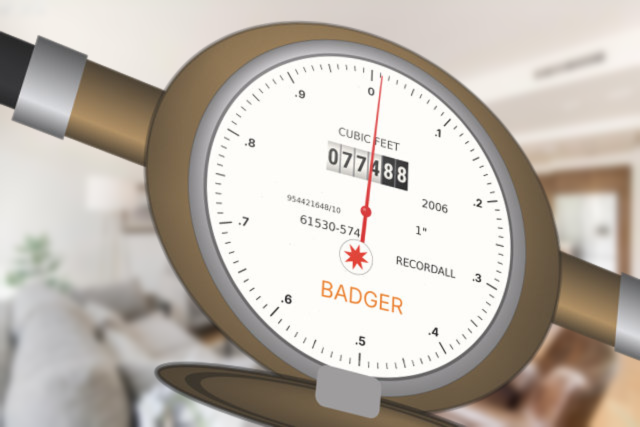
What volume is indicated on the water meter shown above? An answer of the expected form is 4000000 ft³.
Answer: 77488.01 ft³
